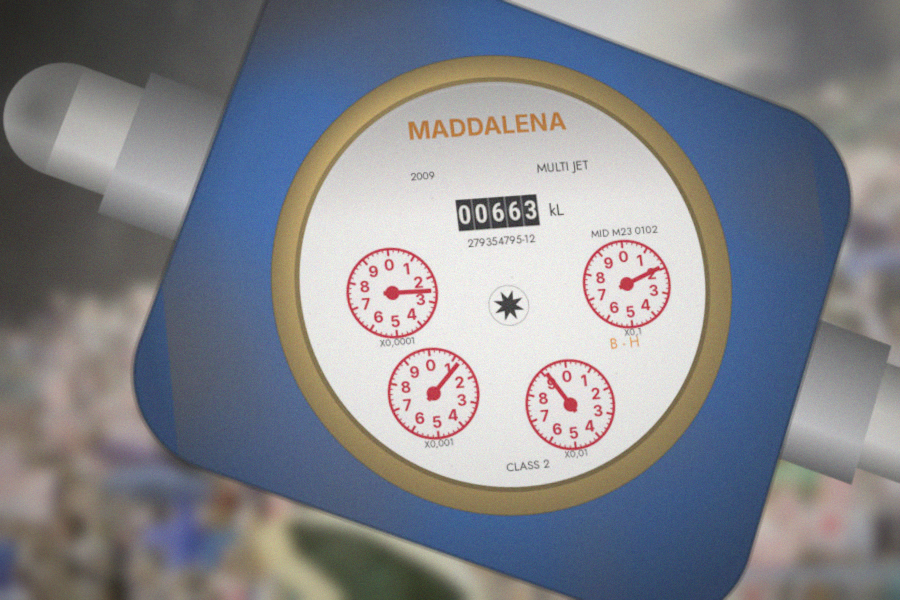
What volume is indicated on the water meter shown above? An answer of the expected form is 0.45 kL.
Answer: 663.1912 kL
